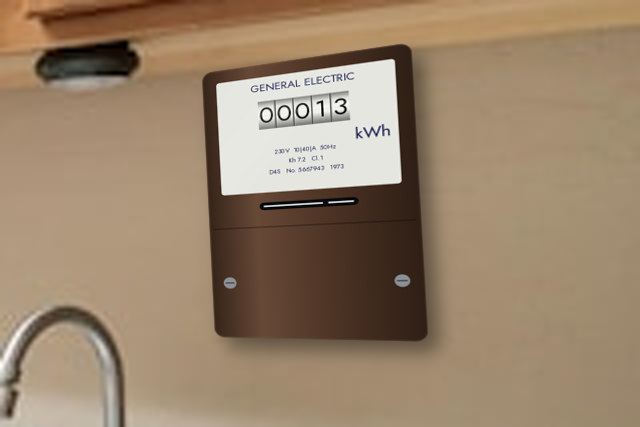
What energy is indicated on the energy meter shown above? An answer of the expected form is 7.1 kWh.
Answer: 13 kWh
